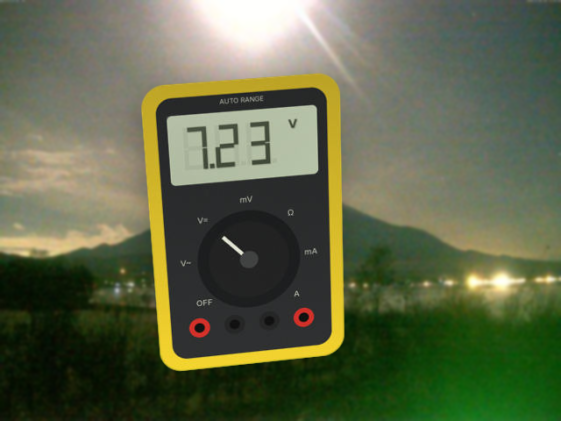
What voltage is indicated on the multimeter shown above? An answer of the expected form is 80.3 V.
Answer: 7.23 V
